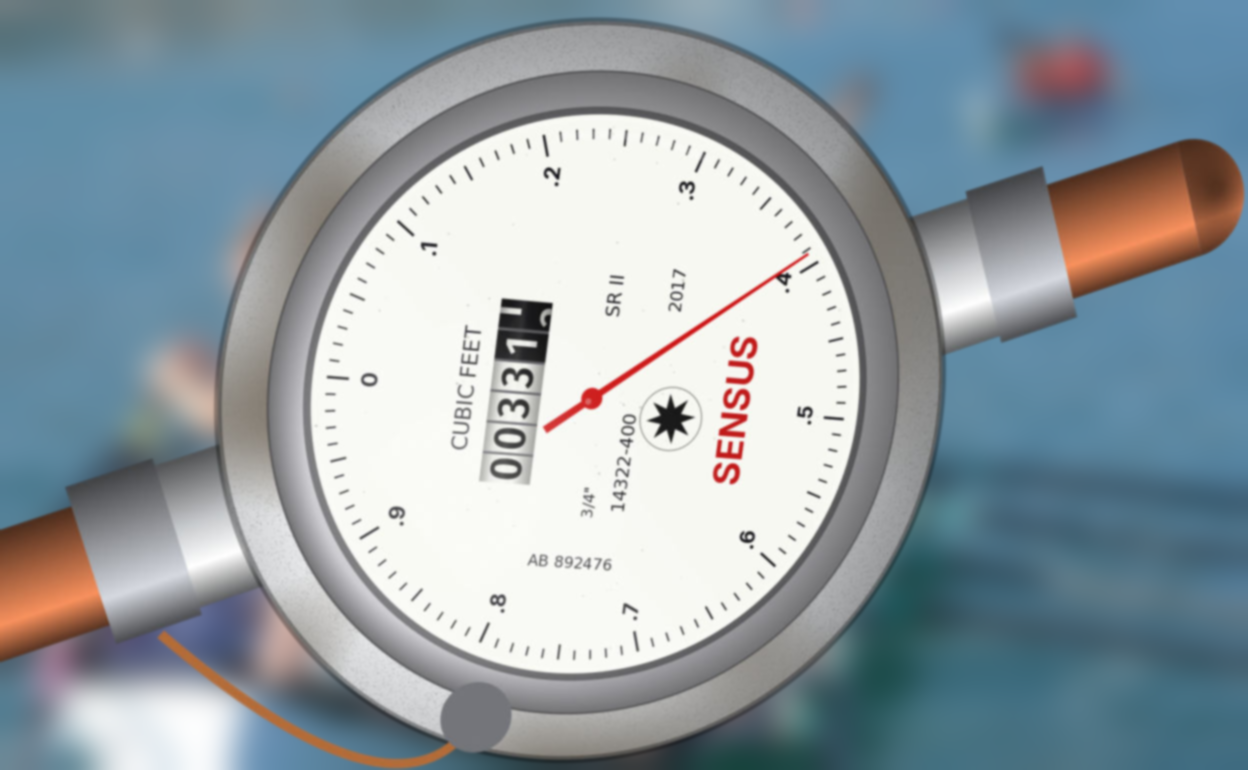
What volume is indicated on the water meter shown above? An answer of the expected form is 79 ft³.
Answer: 3311.39 ft³
